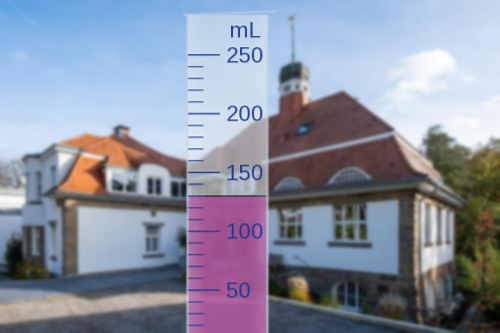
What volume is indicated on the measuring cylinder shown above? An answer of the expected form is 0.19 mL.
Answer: 130 mL
